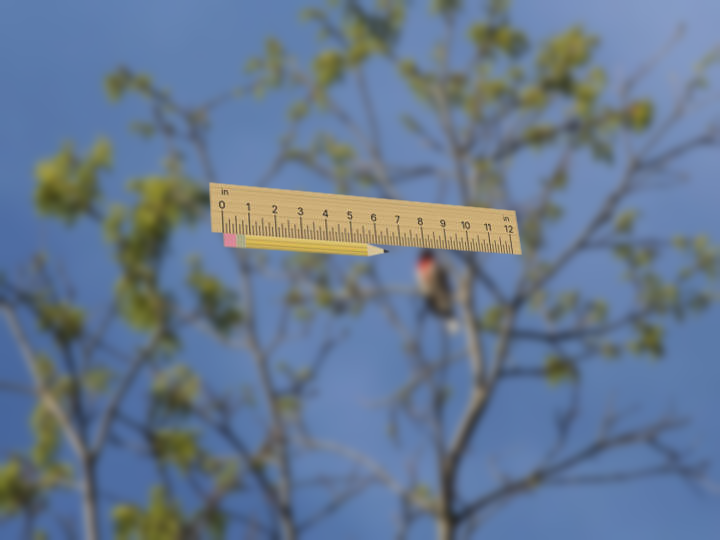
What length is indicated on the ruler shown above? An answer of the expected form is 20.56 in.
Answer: 6.5 in
